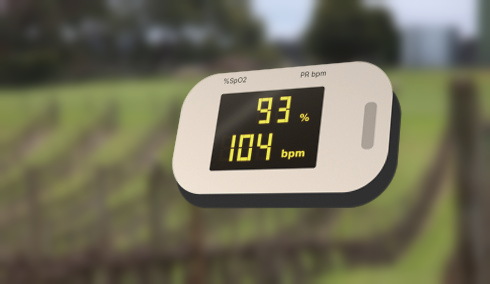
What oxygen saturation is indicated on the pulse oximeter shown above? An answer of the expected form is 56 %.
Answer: 93 %
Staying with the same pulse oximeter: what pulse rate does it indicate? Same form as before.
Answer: 104 bpm
